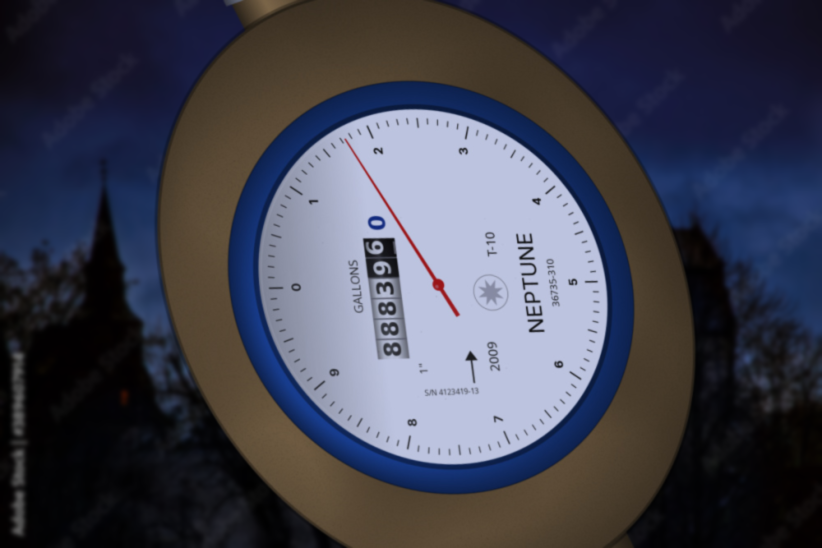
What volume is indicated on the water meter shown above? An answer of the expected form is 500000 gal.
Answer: 8883961.7 gal
